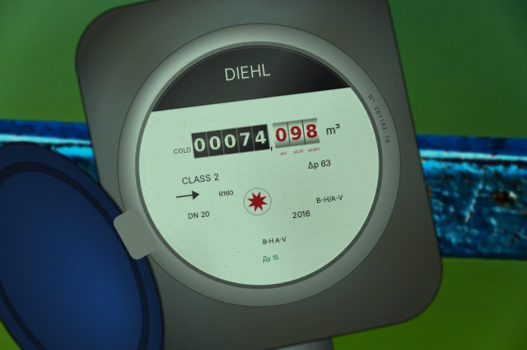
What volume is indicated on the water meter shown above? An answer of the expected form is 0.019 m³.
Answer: 74.098 m³
